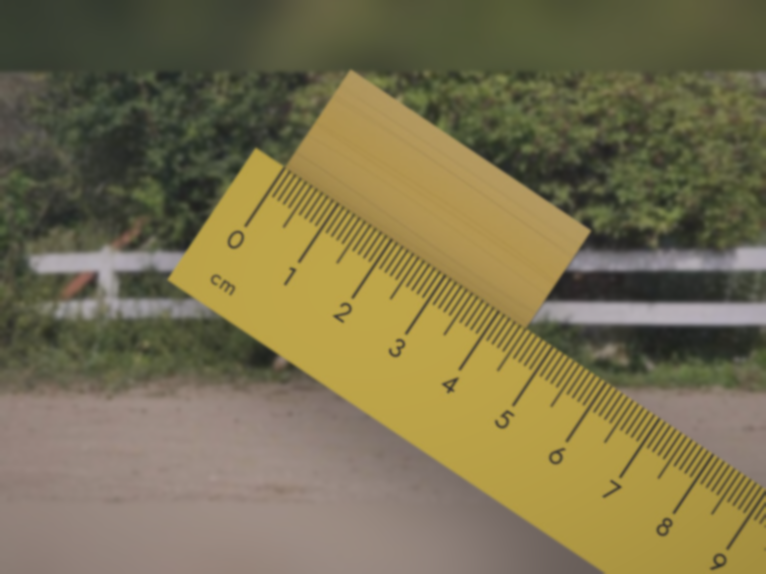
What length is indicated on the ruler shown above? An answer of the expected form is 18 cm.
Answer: 4.5 cm
